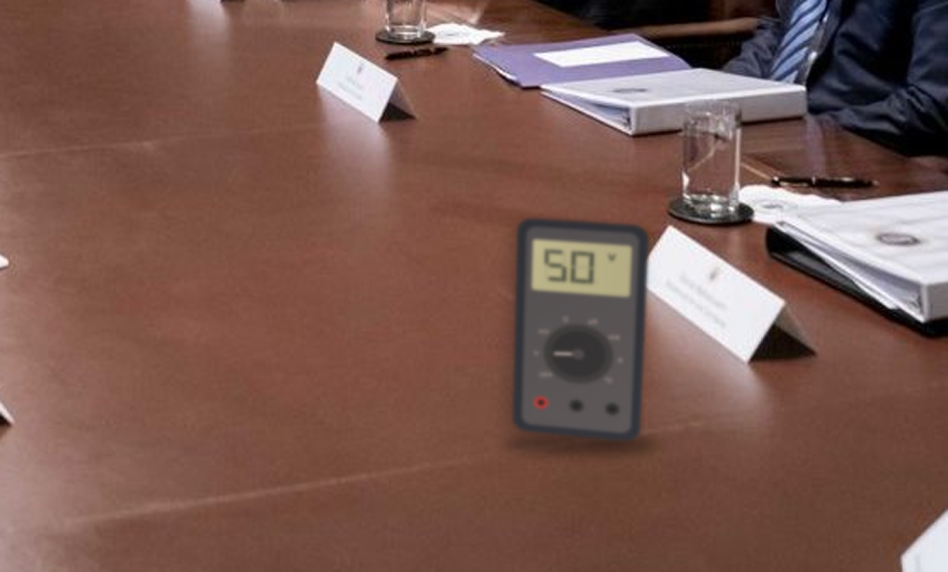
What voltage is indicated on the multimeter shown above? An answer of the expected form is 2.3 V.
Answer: 50 V
